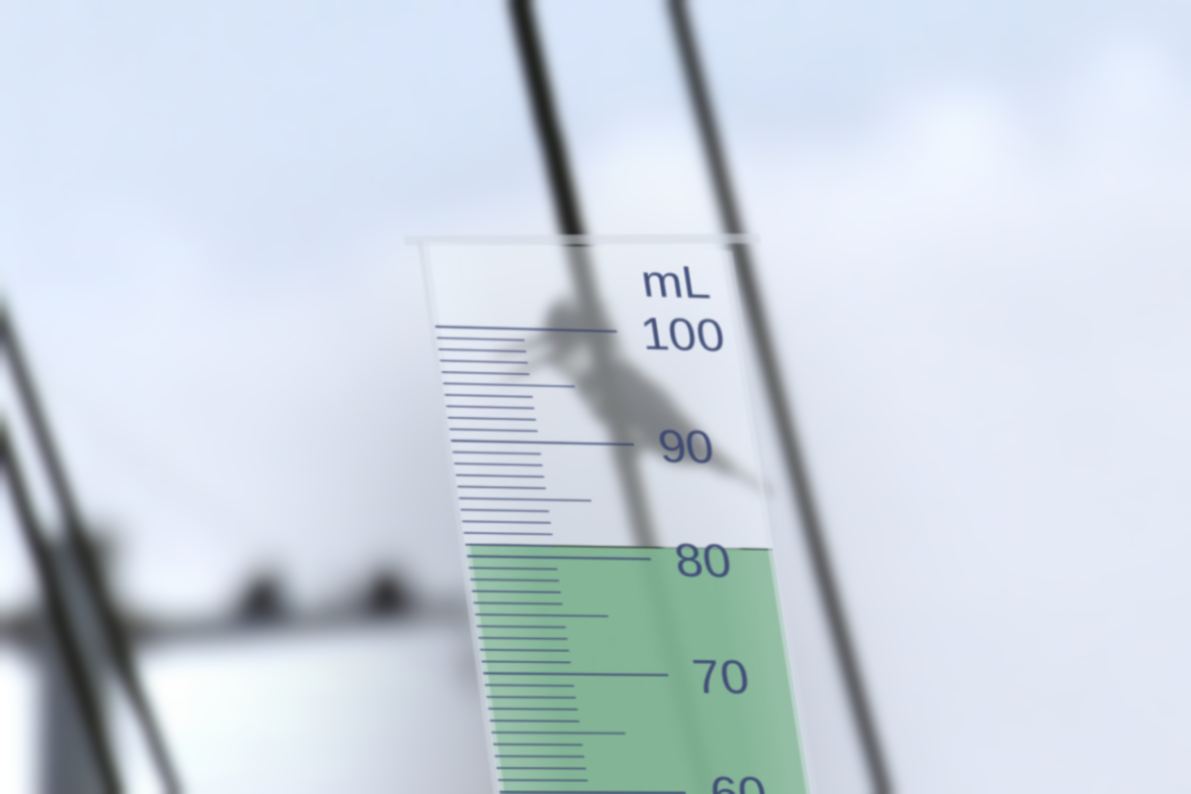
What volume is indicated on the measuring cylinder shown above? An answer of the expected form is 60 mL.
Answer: 81 mL
